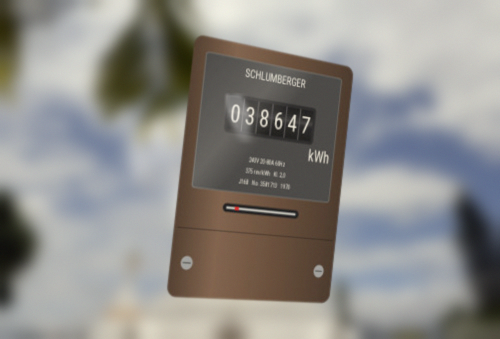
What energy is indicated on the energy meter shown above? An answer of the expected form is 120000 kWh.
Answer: 38647 kWh
